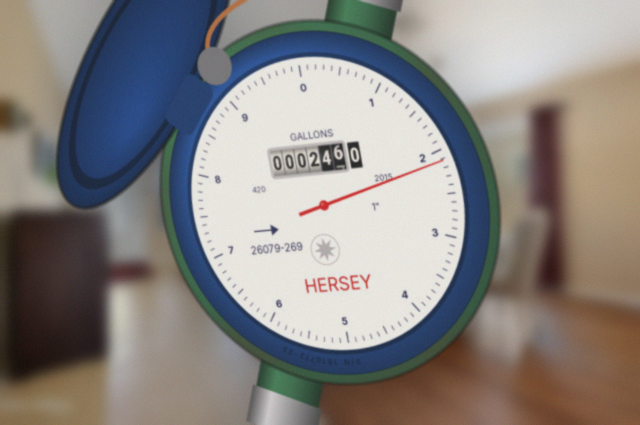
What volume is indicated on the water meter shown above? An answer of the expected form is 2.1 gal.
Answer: 2462.1 gal
